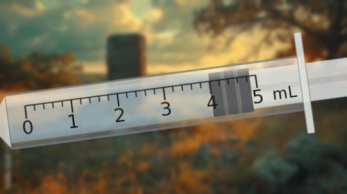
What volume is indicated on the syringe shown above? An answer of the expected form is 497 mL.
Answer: 4 mL
